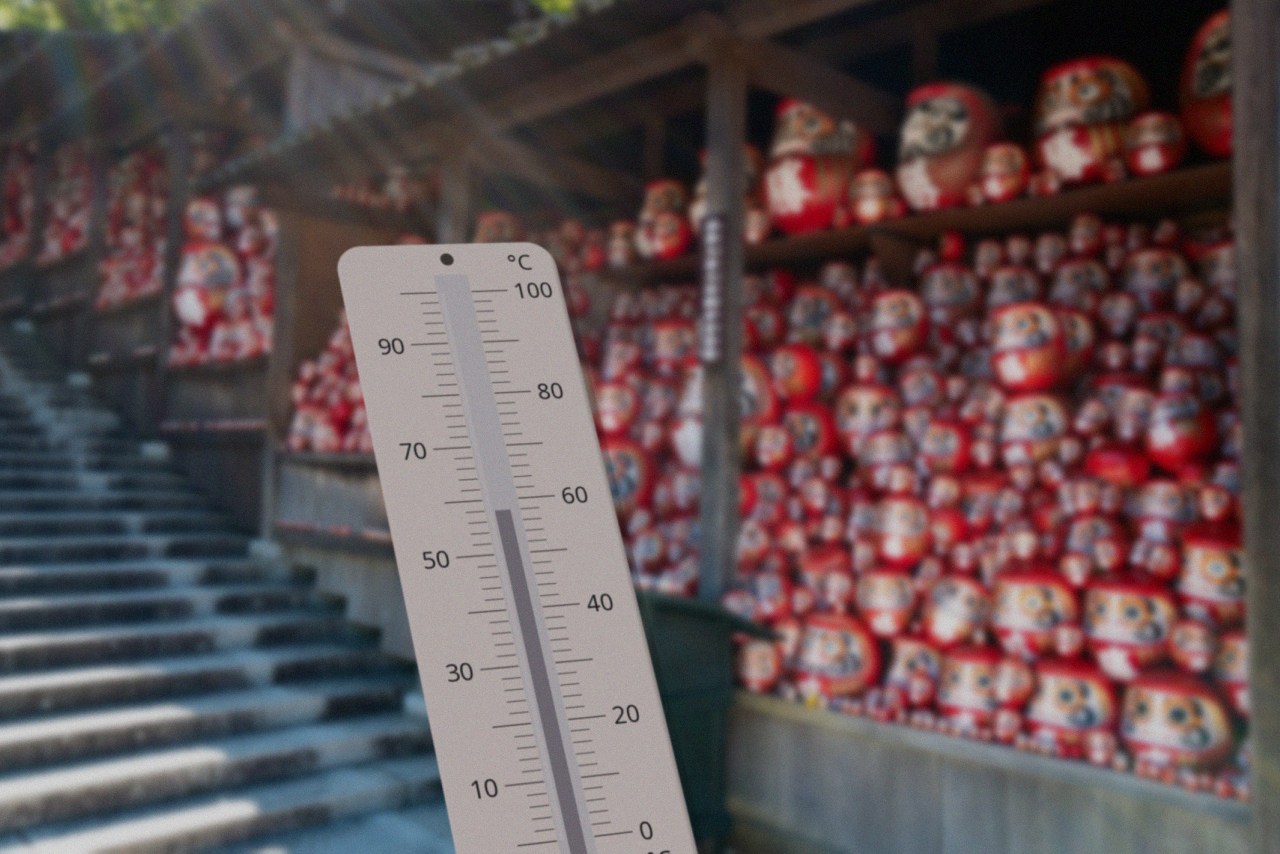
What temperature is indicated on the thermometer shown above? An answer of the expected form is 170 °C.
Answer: 58 °C
